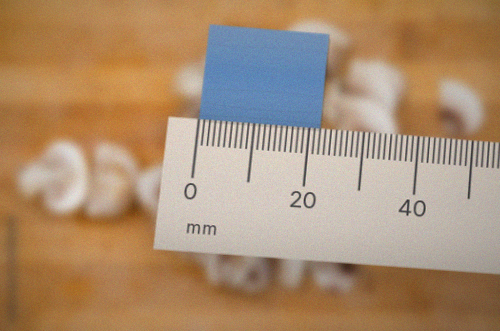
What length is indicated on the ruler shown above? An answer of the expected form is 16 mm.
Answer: 22 mm
